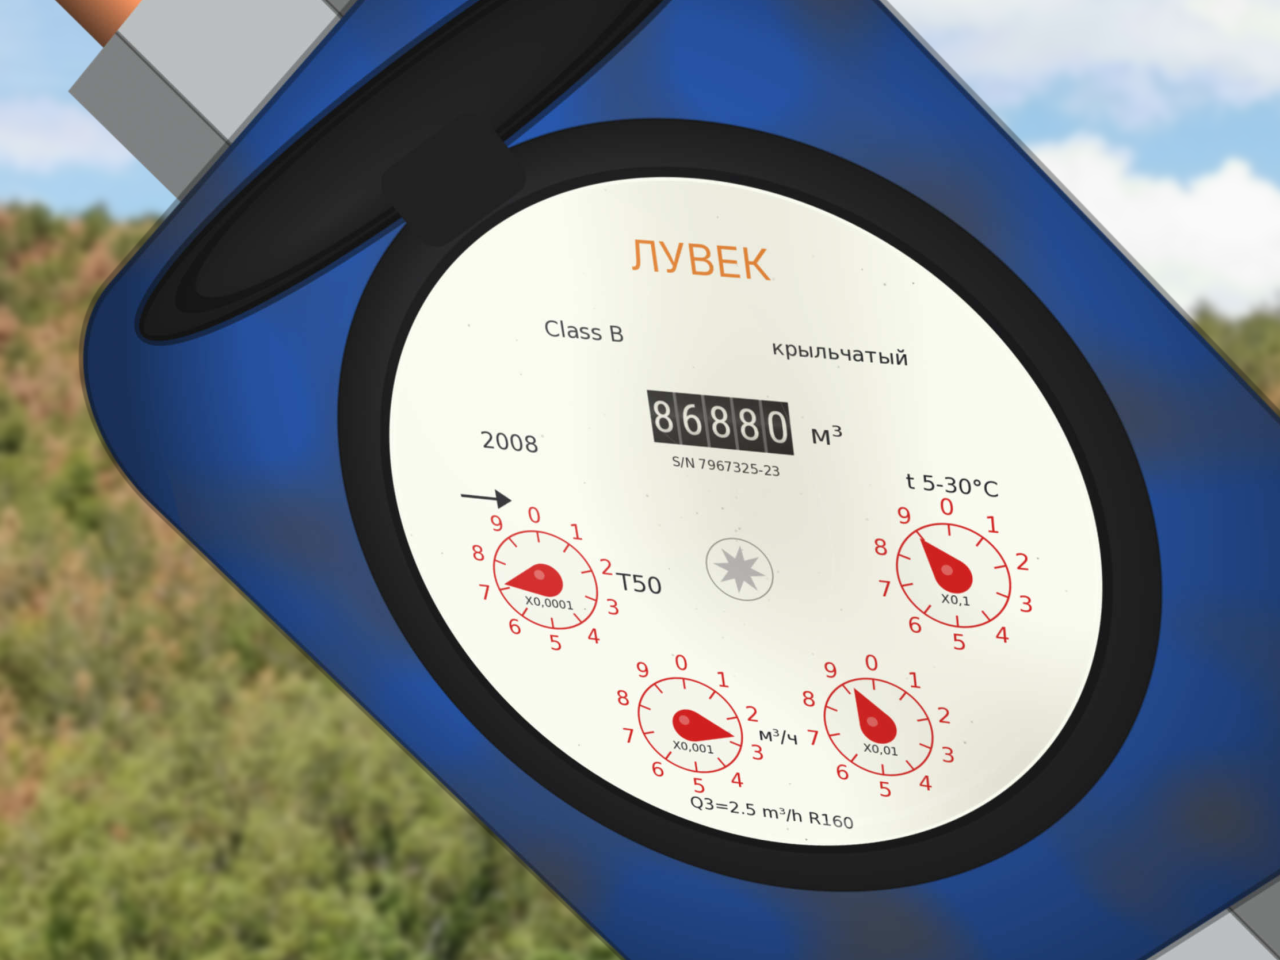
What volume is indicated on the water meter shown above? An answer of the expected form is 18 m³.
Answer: 86880.8927 m³
